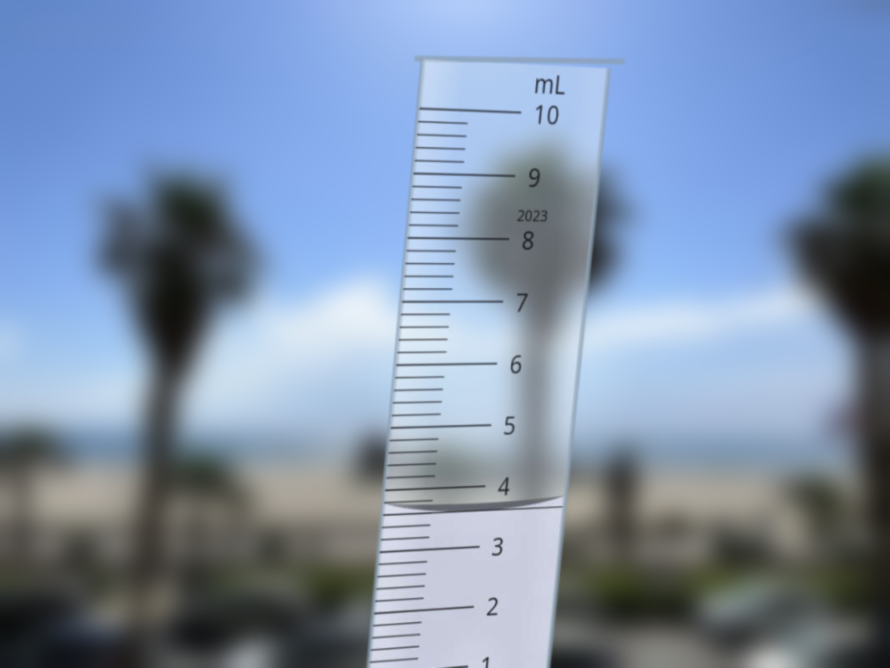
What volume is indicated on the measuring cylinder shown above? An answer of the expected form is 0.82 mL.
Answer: 3.6 mL
